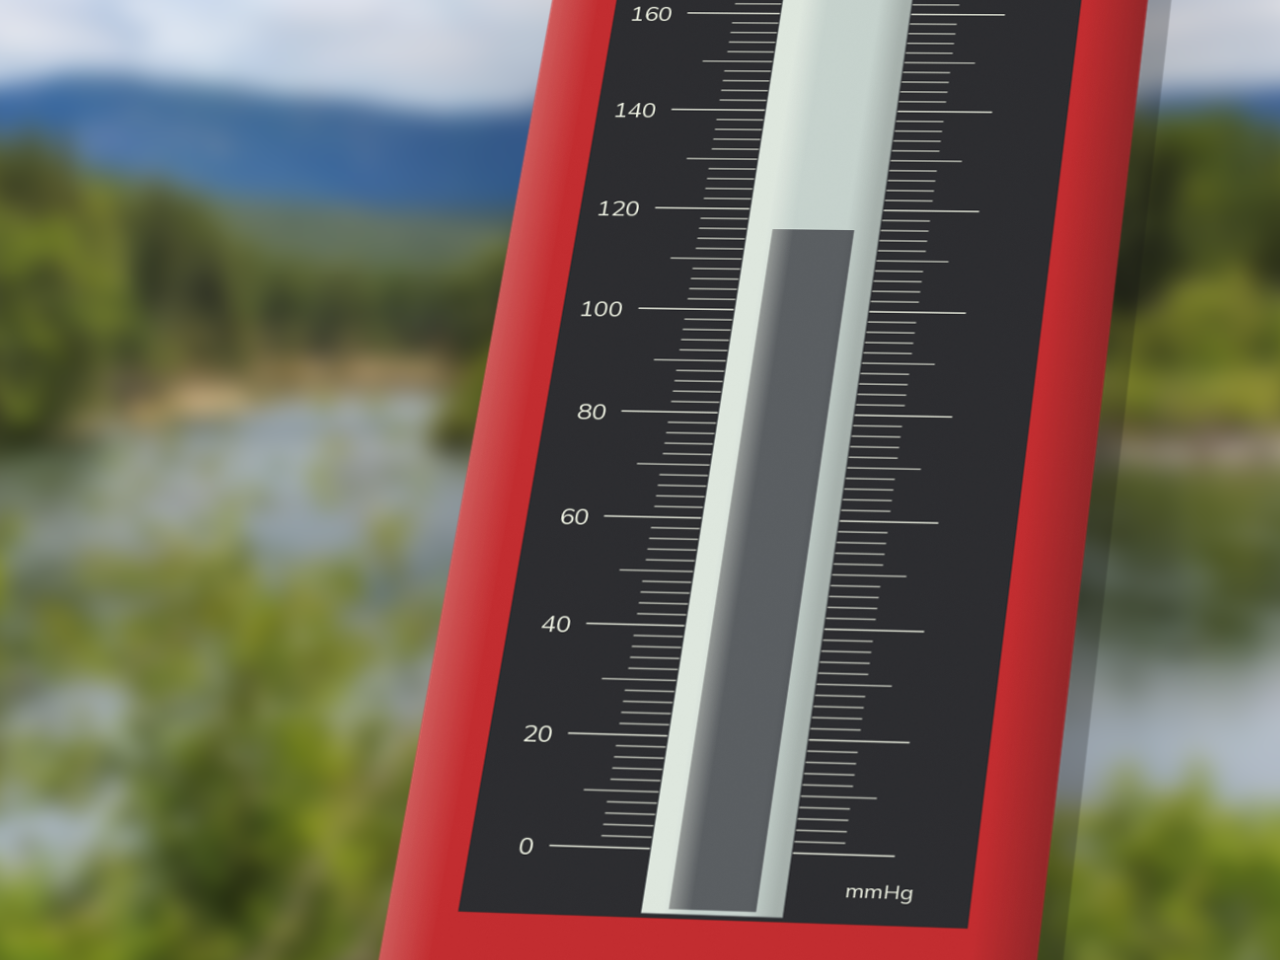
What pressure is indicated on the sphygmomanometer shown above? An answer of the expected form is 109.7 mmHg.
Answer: 116 mmHg
